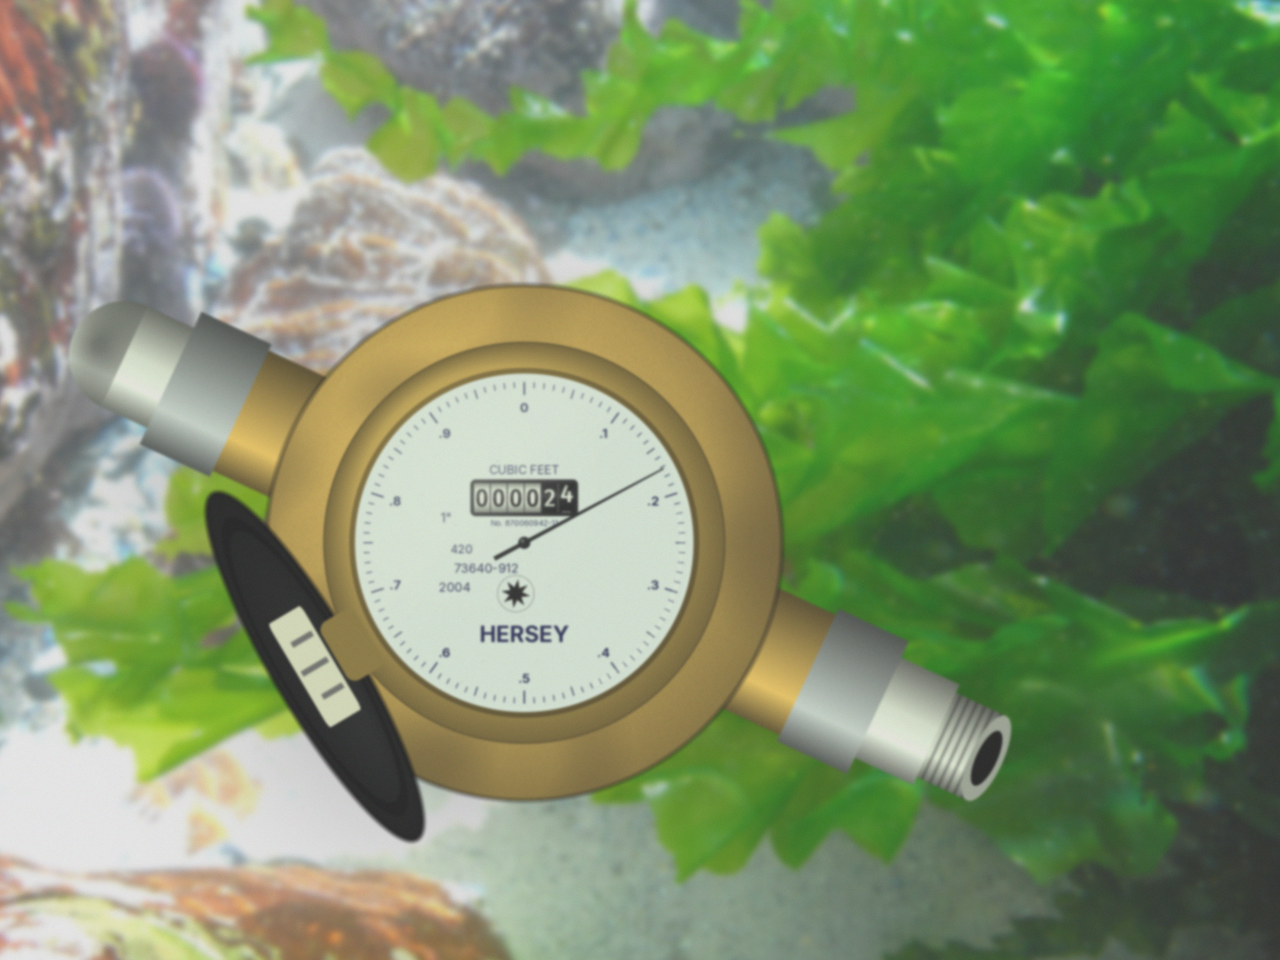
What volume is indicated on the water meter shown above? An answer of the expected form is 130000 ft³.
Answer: 24.17 ft³
